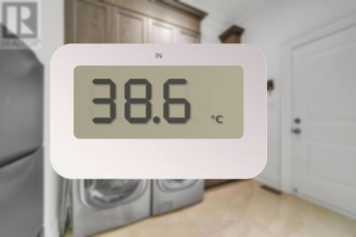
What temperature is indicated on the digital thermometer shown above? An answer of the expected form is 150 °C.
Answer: 38.6 °C
